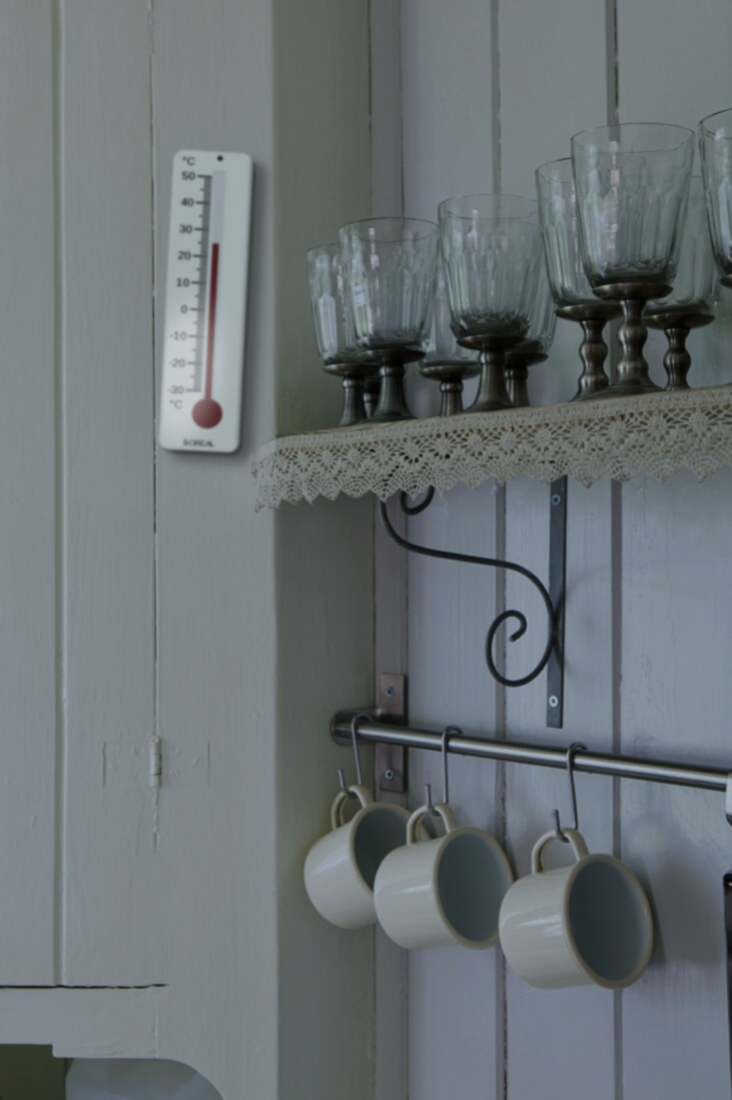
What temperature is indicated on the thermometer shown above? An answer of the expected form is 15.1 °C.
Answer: 25 °C
